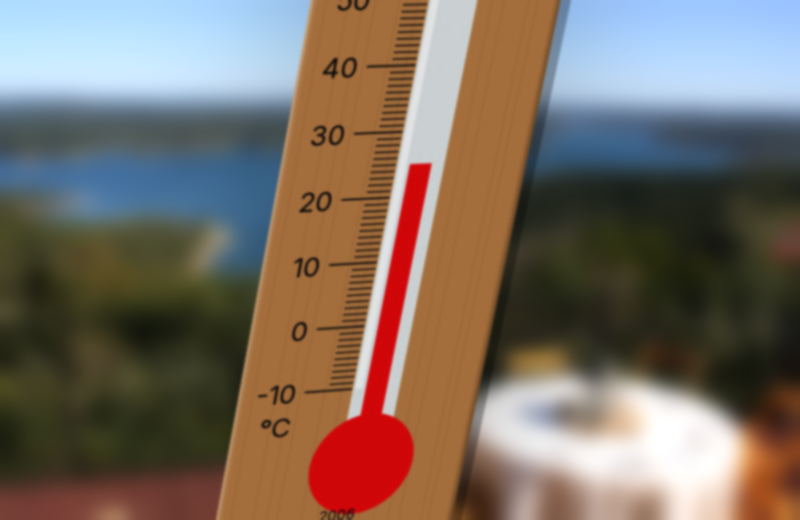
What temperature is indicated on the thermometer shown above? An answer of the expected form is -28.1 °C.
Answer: 25 °C
